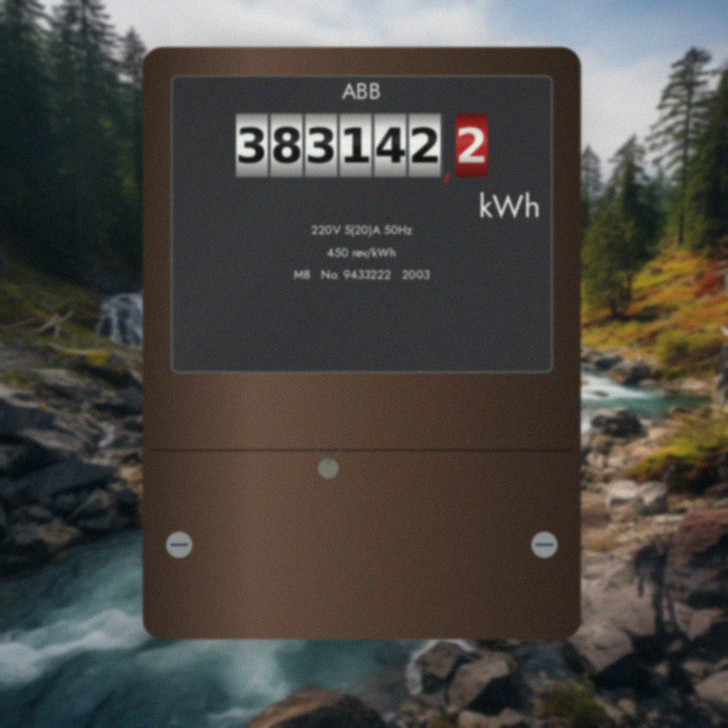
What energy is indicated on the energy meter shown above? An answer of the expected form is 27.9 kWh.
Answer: 383142.2 kWh
